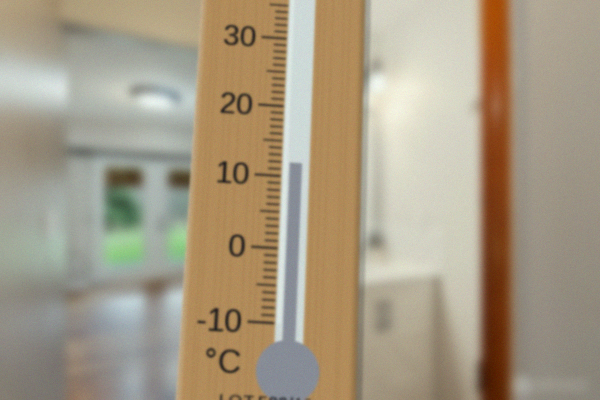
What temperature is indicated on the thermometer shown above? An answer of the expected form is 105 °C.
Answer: 12 °C
